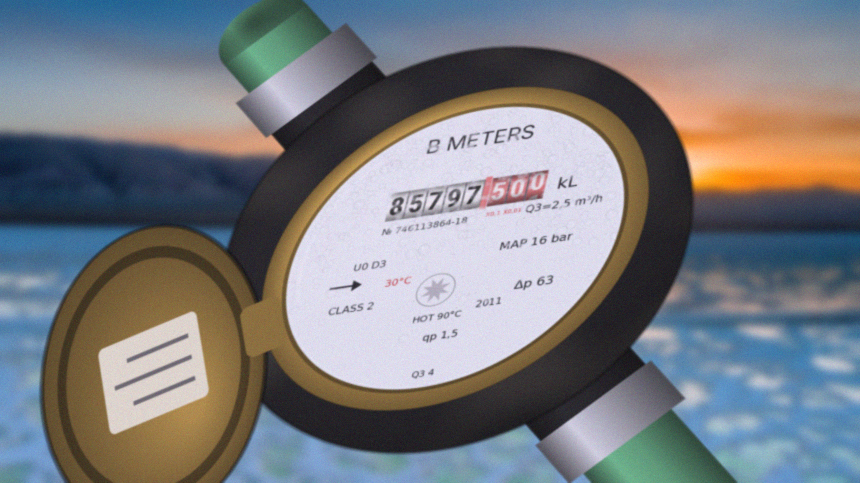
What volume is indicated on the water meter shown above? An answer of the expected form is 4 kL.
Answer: 85797.500 kL
